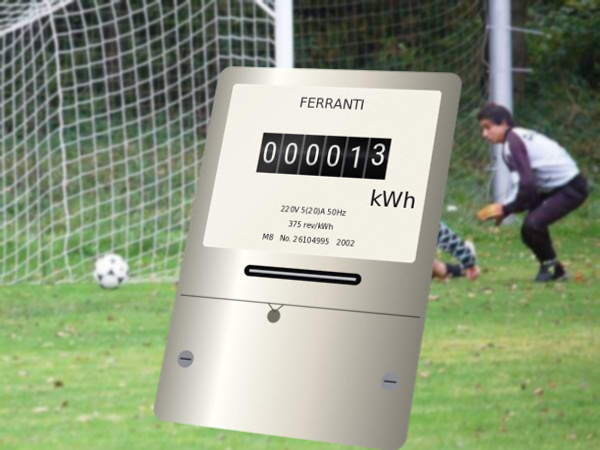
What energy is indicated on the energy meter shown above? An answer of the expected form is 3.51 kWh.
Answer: 13 kWh
